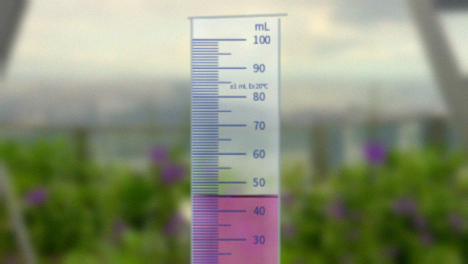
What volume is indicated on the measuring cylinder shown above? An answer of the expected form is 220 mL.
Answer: 45 mL
